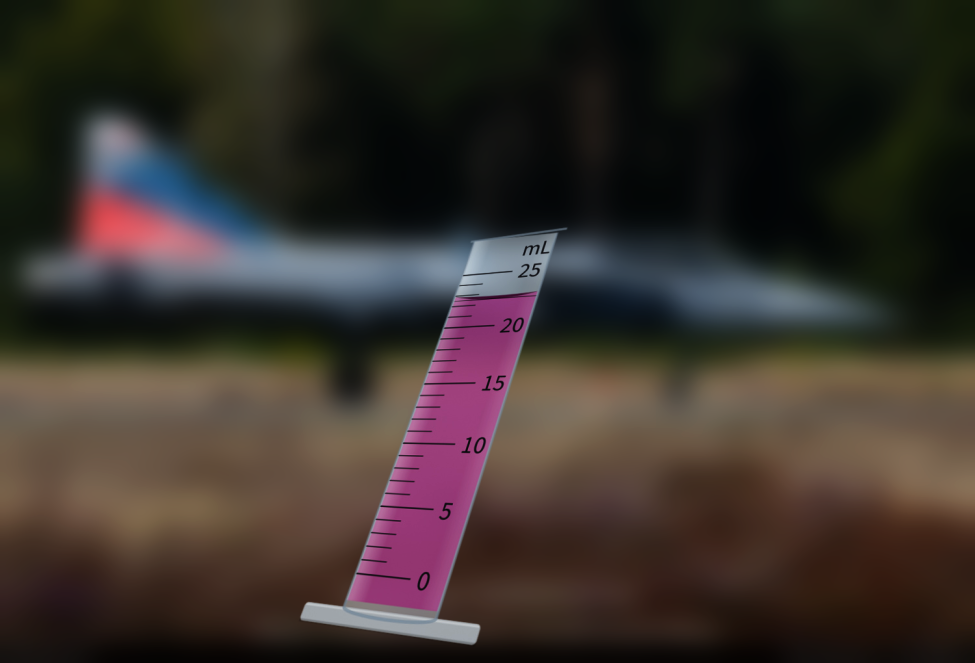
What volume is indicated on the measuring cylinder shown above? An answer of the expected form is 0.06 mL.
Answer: 22.5 mL
